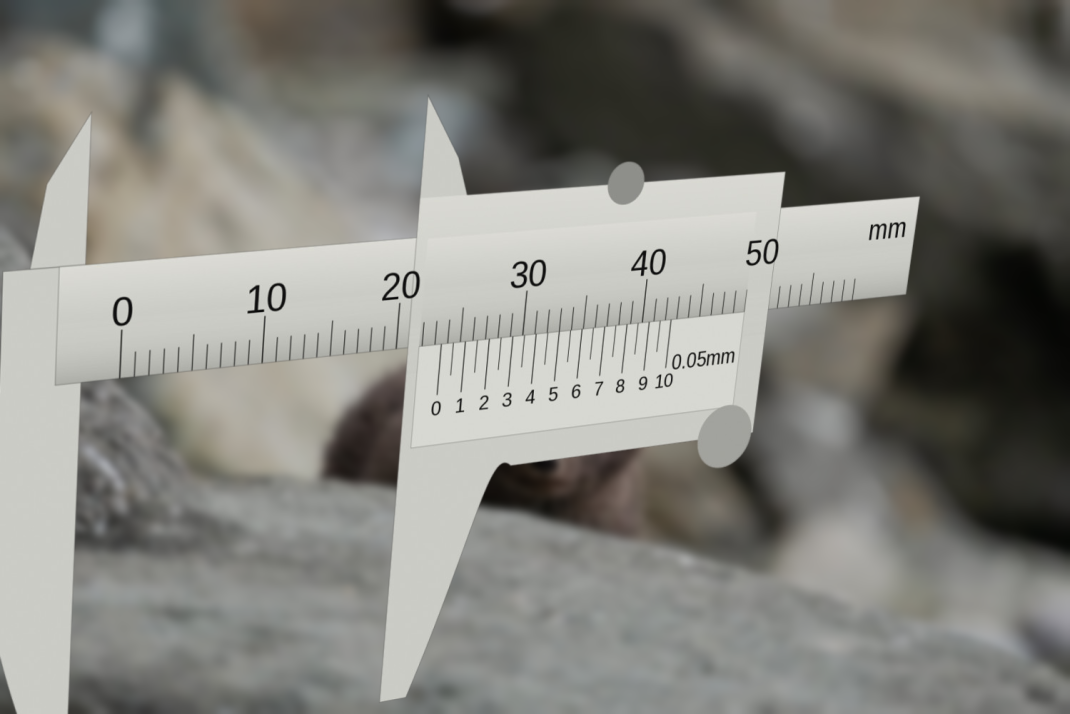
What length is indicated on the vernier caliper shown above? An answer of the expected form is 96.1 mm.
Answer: 23.5 mm
